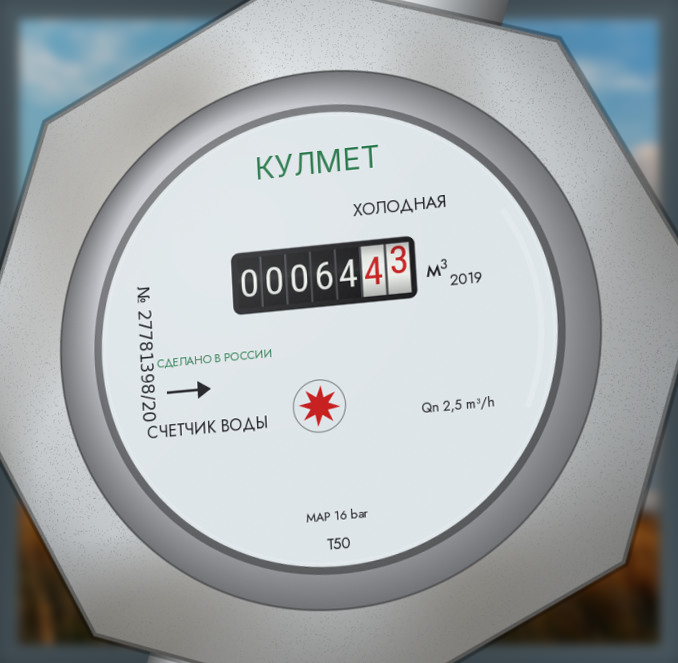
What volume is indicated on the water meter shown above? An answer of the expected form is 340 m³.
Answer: 64.43 m³
